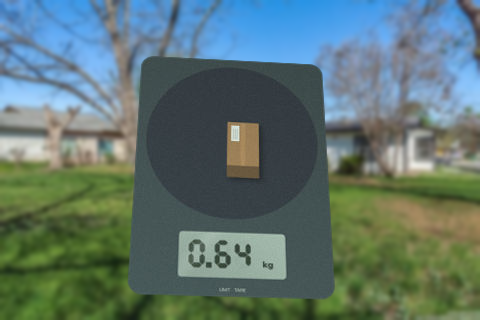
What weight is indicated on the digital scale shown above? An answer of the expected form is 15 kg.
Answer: 0.64 kg
